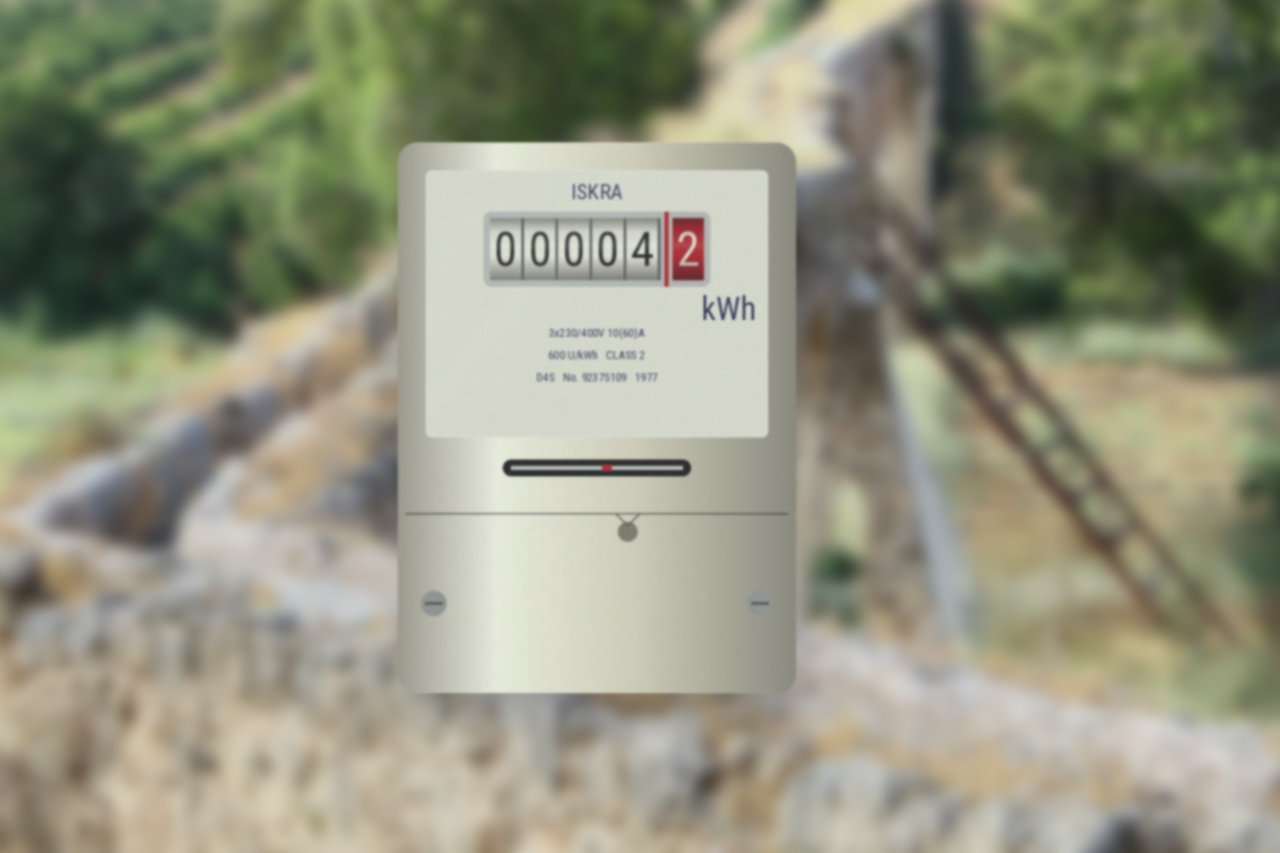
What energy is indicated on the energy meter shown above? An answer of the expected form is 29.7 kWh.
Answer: 4.2 kWh
